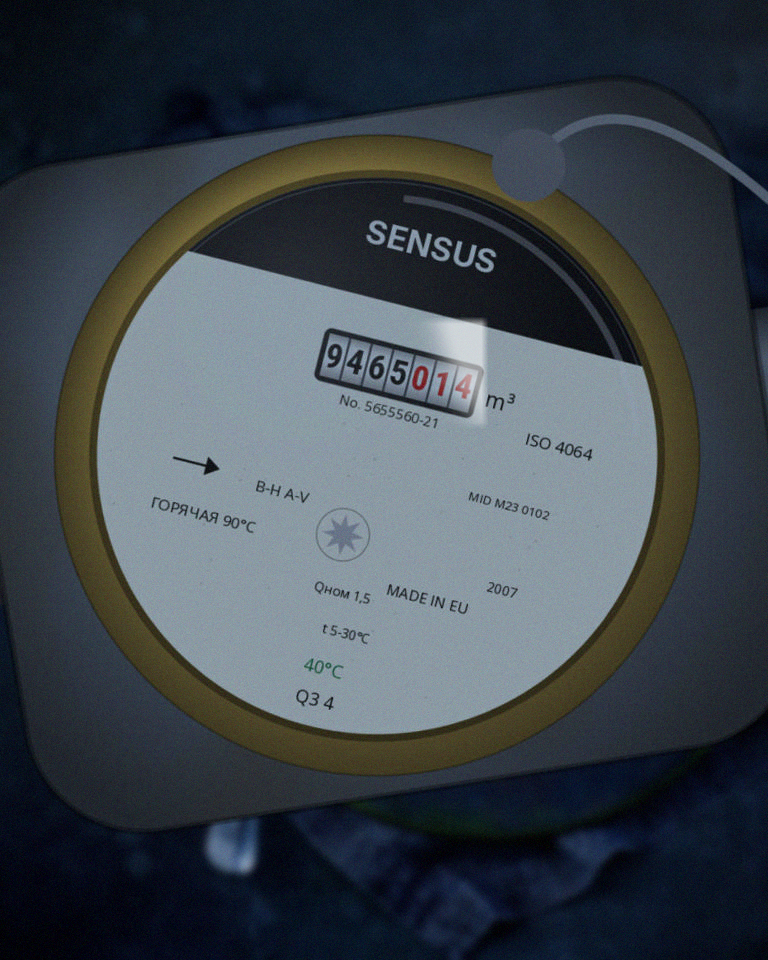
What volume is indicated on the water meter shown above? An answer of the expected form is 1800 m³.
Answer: 9465.014 m³
